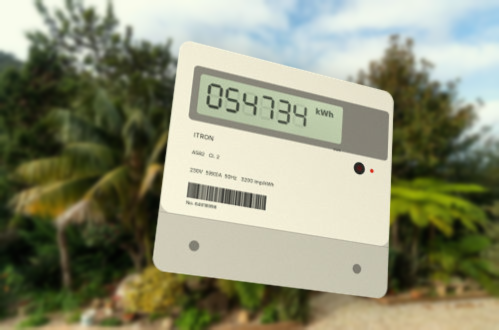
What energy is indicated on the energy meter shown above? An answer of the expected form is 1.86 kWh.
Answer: 54734 kWh
